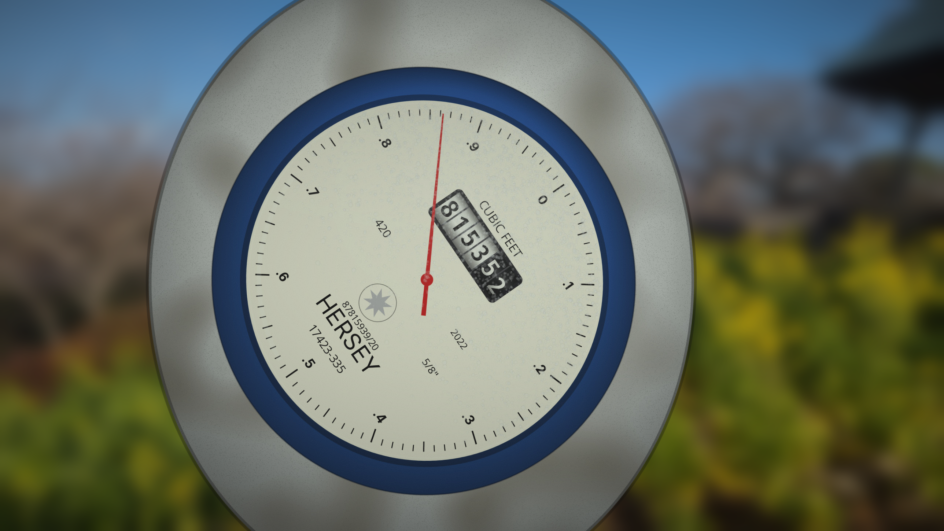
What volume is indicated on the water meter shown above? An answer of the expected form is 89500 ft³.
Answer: 815351.86 ft³
